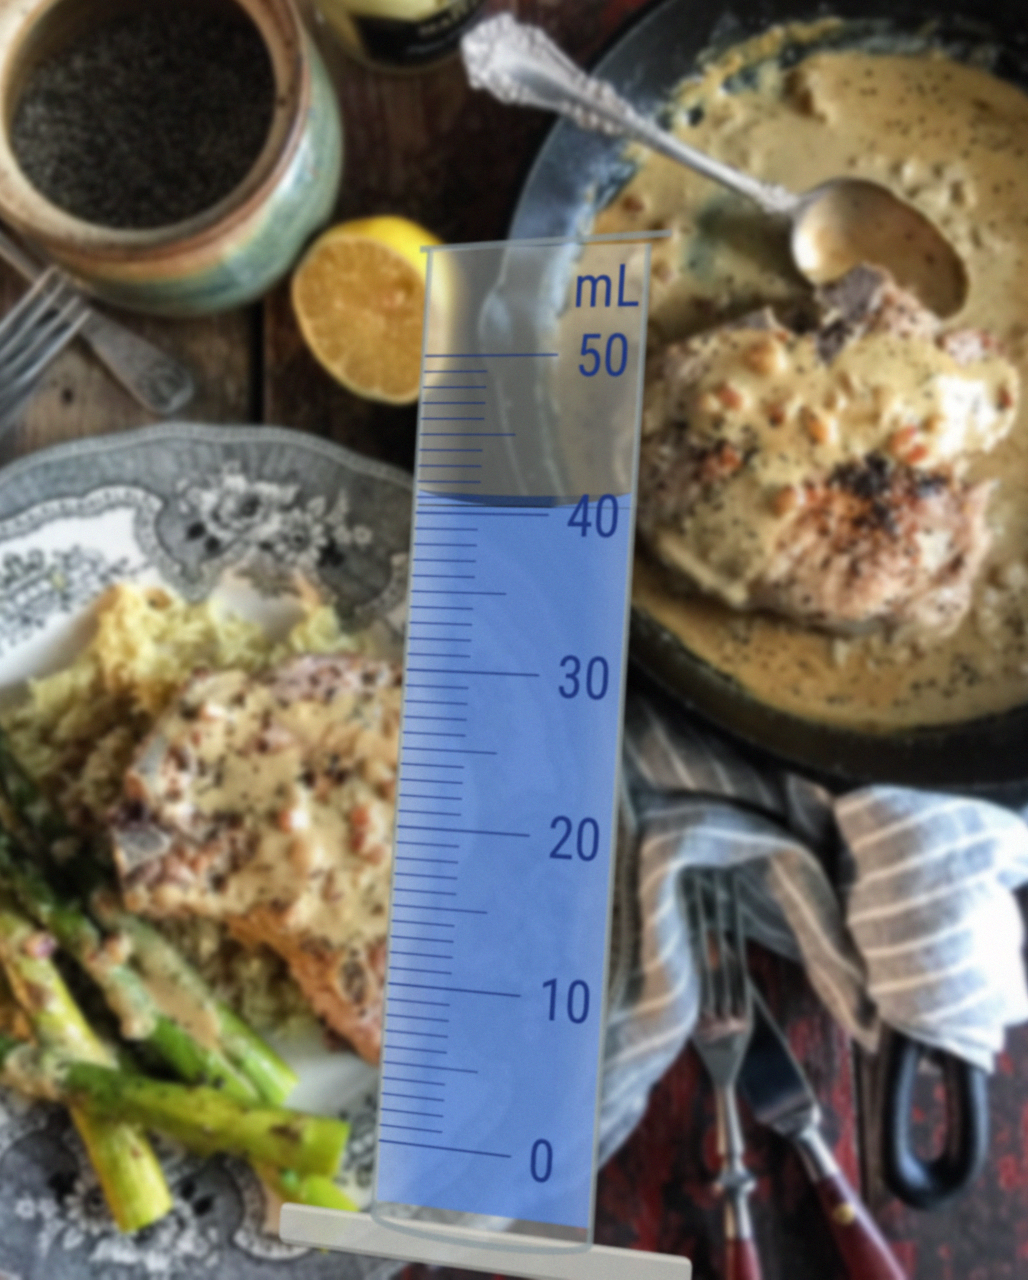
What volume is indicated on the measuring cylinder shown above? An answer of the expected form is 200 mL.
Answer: 40.5 mL
